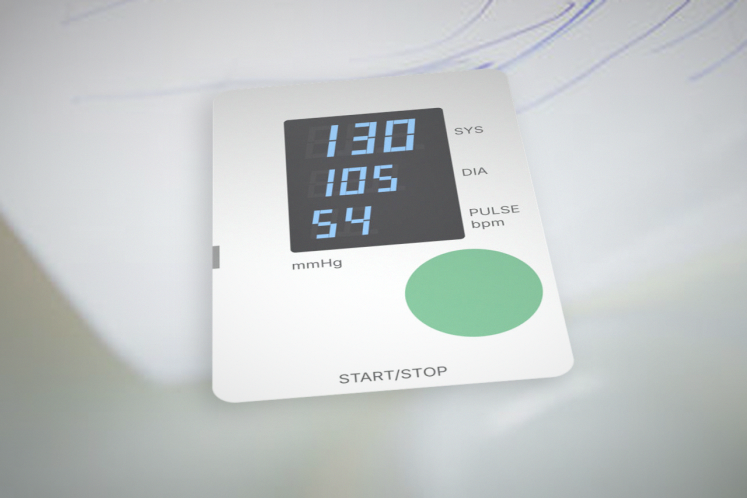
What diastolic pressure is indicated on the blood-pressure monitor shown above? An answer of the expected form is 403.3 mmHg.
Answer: 105 mmHg
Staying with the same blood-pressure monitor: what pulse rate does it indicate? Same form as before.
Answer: 54 bpm
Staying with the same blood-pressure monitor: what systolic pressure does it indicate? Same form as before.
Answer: 130 mmHg
